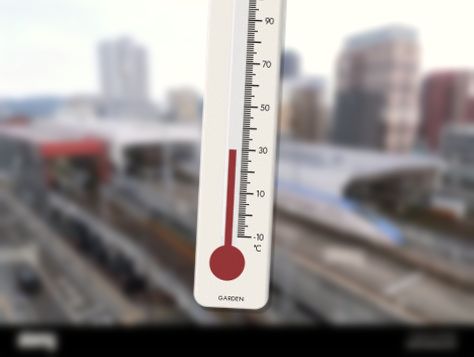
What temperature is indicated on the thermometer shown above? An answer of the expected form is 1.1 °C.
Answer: 30 °C
